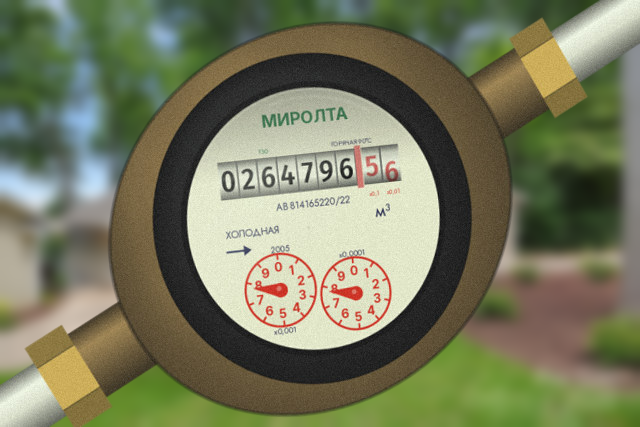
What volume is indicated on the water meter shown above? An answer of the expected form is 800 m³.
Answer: 264796.5577 m³
